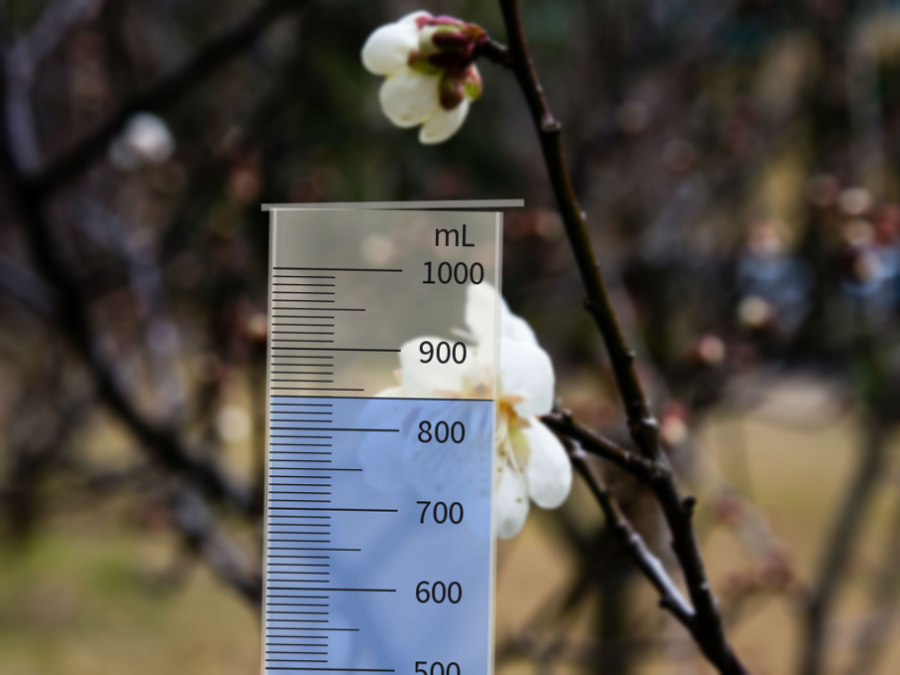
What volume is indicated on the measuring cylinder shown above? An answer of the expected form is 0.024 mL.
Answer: 840 mL
